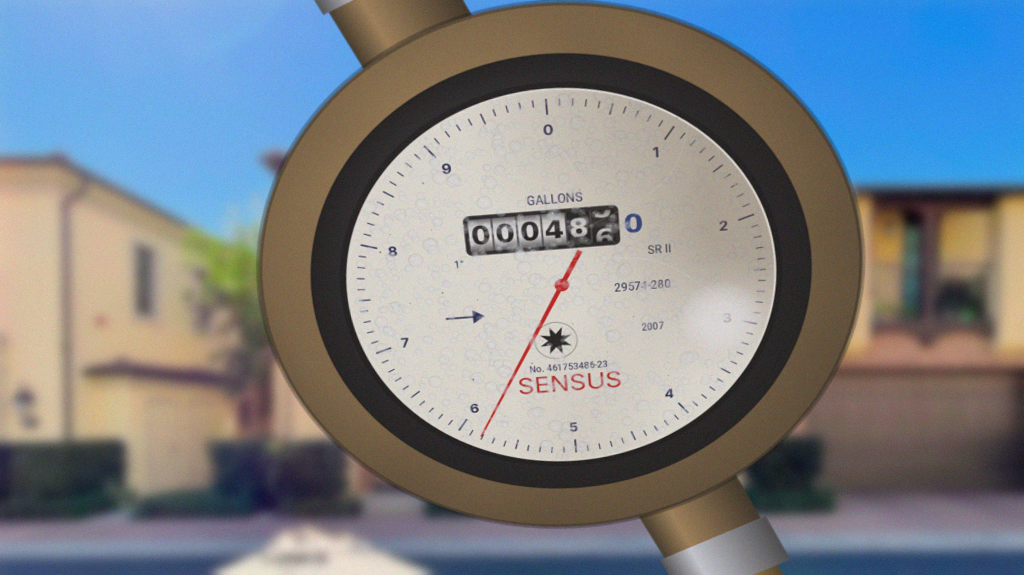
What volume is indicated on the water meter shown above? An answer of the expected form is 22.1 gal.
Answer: 4855.8 gal
